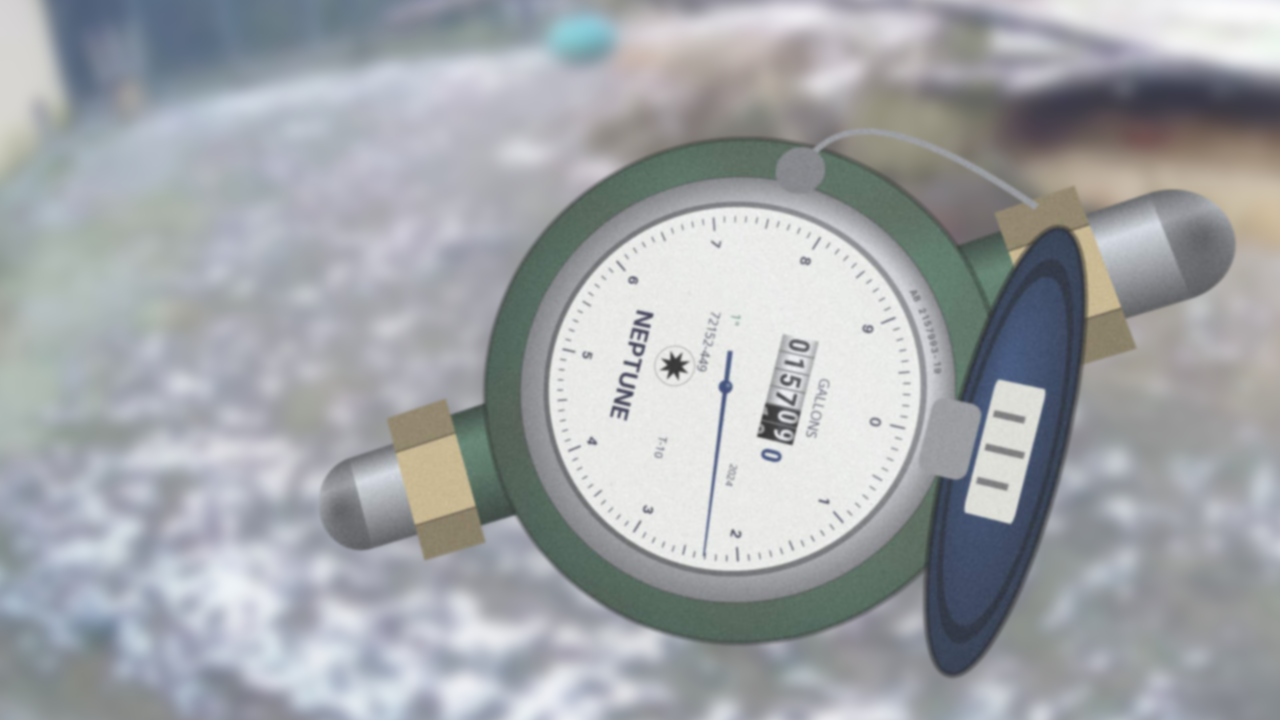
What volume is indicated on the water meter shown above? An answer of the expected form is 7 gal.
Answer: 157092.3 gal
